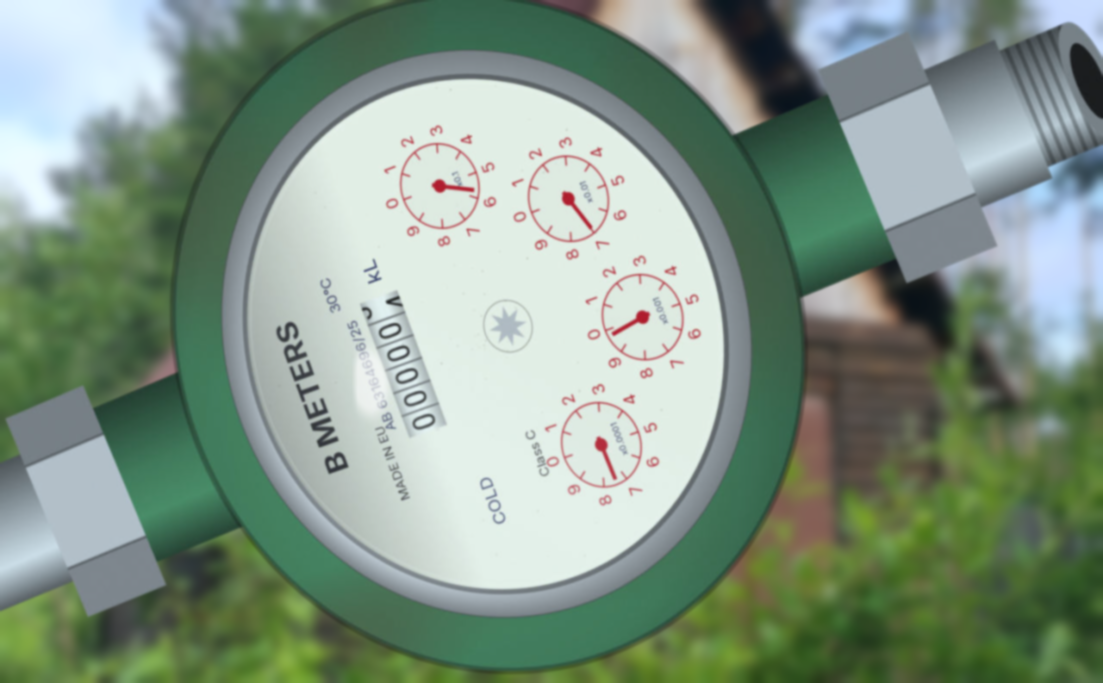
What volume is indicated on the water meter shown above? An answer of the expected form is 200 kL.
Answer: 3.5697 kL
